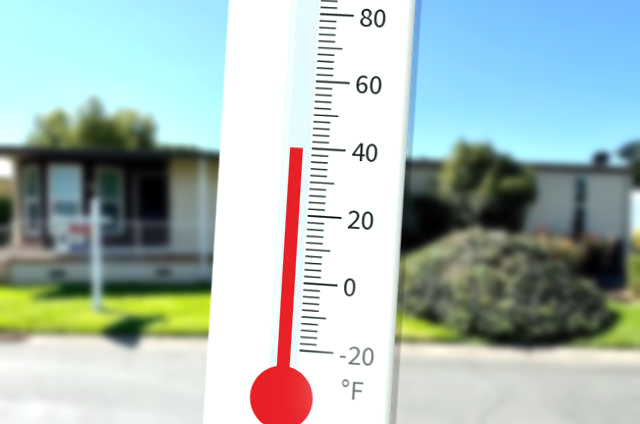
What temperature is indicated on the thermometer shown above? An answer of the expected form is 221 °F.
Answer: 40 °F
